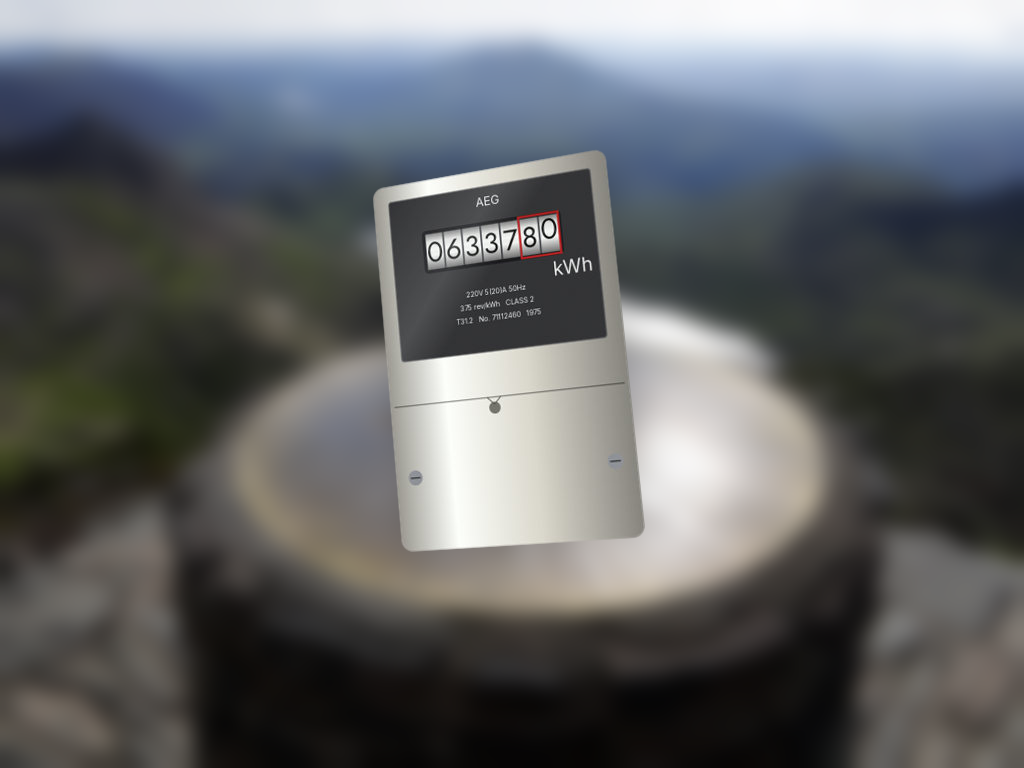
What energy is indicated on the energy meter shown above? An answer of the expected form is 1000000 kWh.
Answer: 6337.80 kWh
